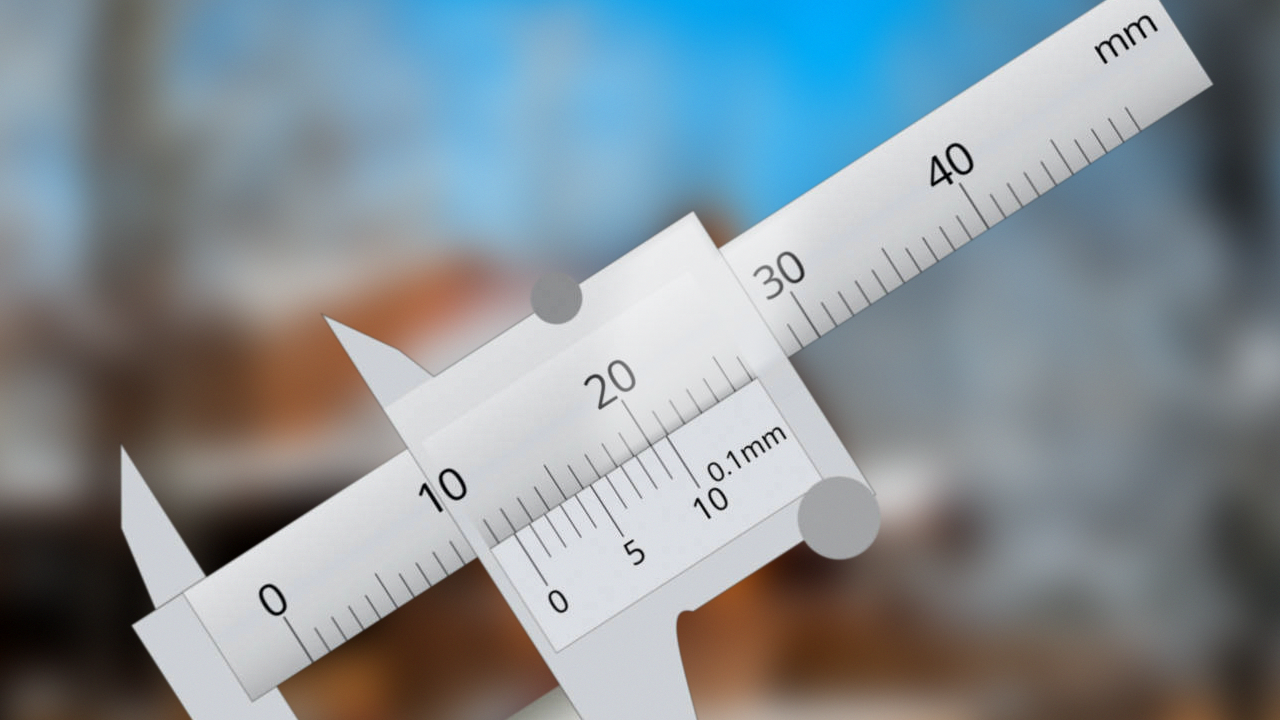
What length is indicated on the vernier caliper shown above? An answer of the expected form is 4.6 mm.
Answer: 11.9 mm
